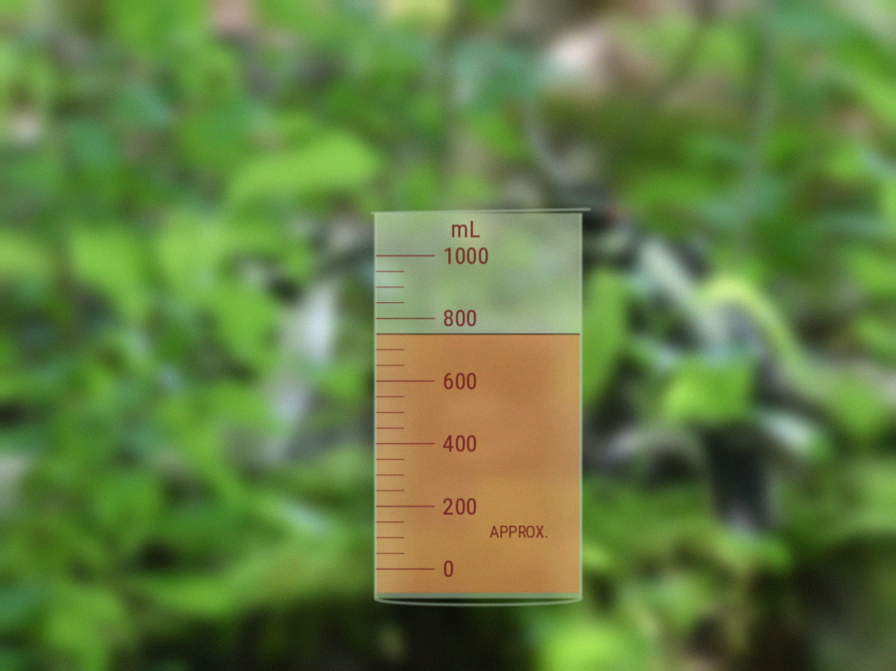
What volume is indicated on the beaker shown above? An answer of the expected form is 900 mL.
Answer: 750 mL
